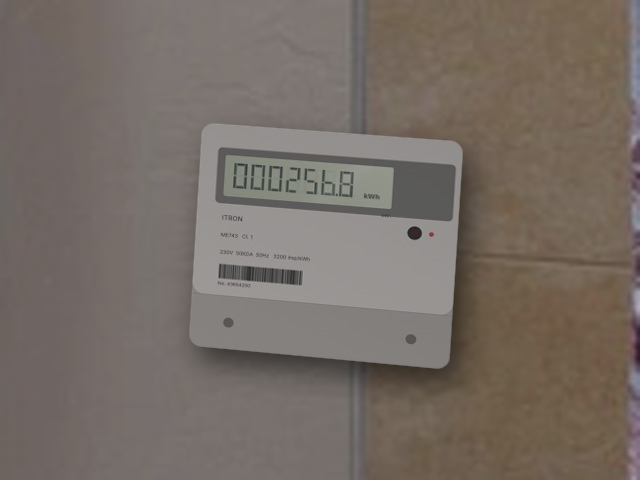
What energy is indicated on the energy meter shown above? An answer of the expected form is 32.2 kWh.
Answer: 256.8 kWh
